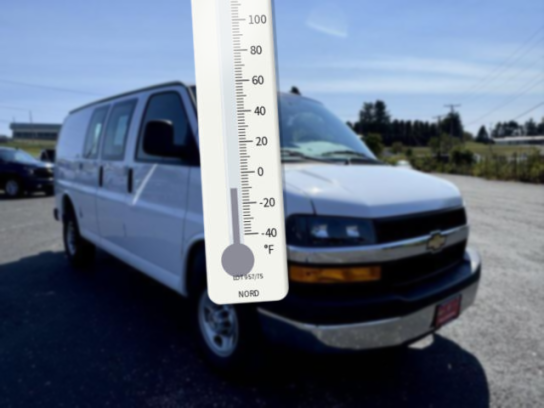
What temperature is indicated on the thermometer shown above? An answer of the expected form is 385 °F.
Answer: -10 °F
